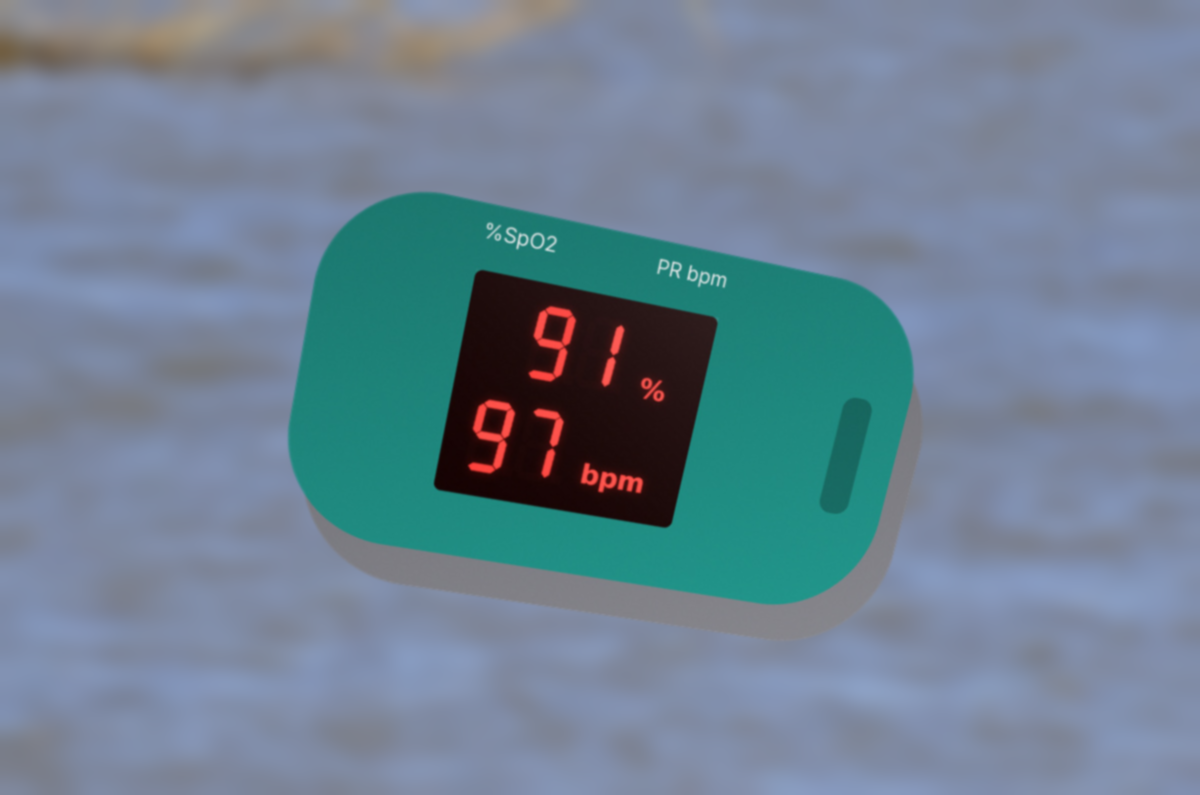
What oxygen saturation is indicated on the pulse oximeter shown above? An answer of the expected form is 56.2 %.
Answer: 91 %
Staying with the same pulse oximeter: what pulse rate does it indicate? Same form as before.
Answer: 97 bpm
